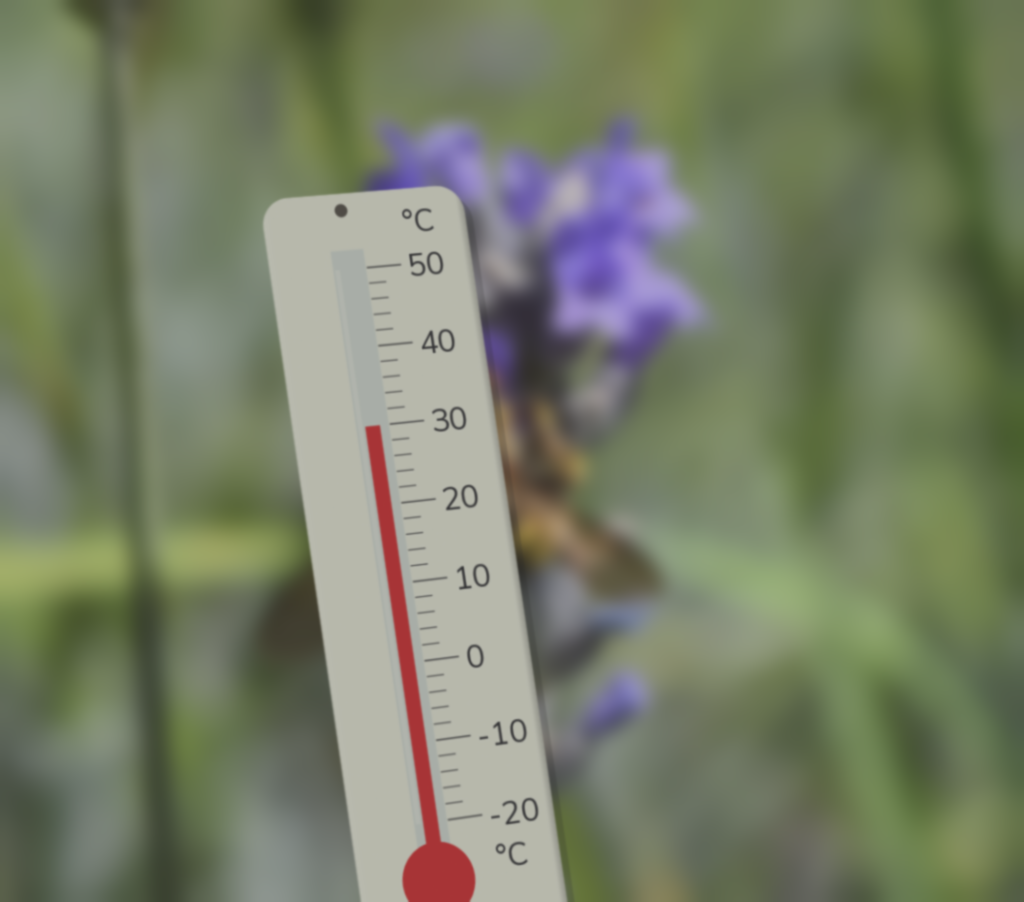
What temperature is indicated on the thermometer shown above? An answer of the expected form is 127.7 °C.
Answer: 30 °C
